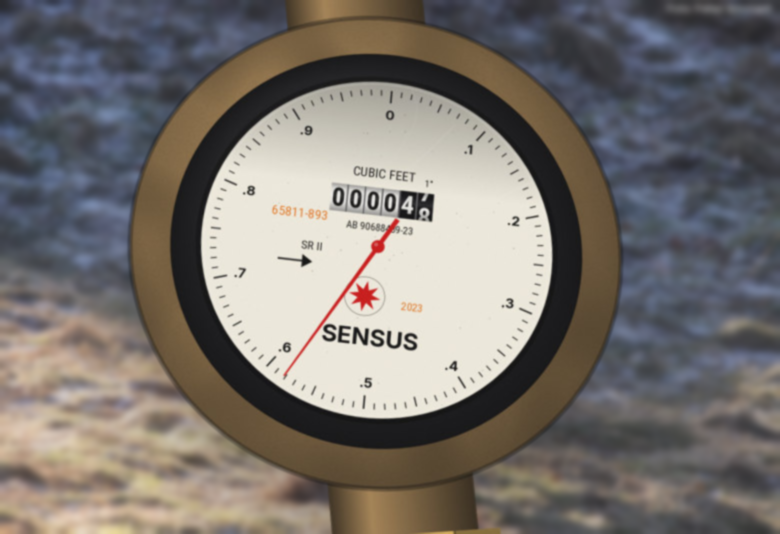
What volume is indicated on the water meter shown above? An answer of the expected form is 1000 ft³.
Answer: 47.58 ft³
